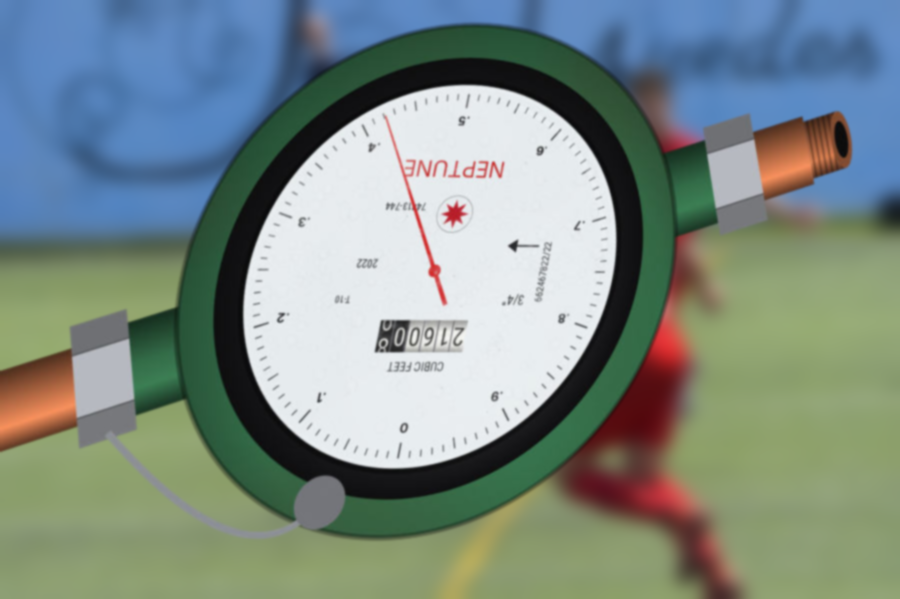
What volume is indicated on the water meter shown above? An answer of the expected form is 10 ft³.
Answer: 216008.42 ft³
